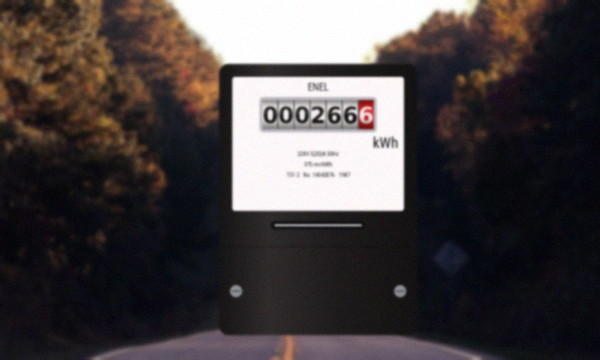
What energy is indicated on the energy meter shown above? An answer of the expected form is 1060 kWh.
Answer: 266.6 kWh
